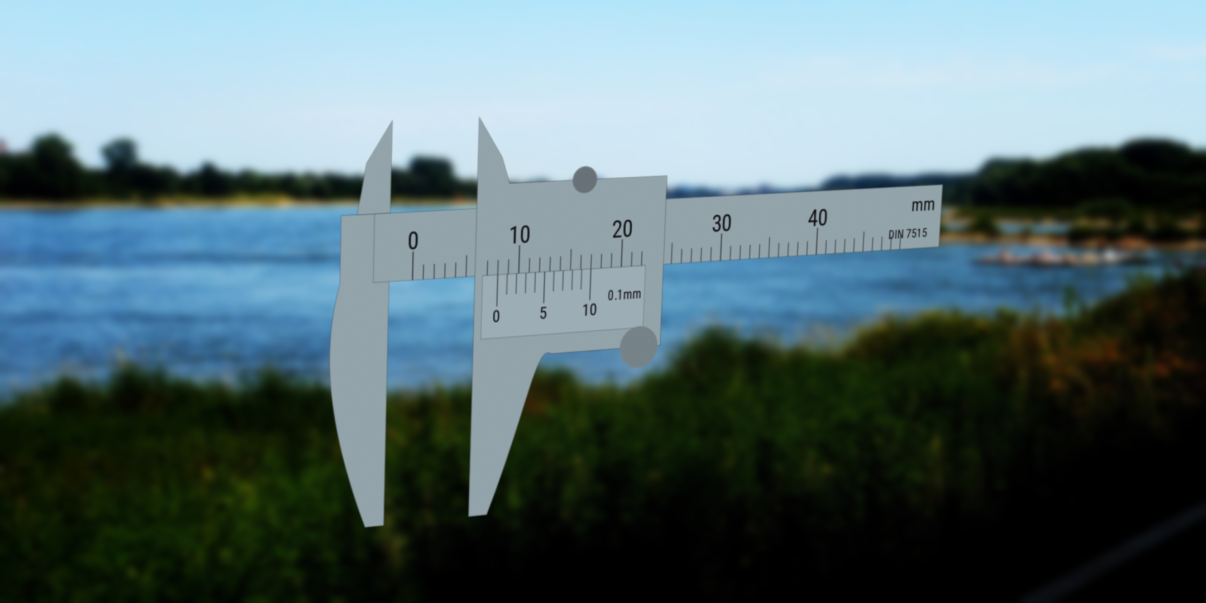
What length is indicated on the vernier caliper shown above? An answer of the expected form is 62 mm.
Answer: 8.0 mm
